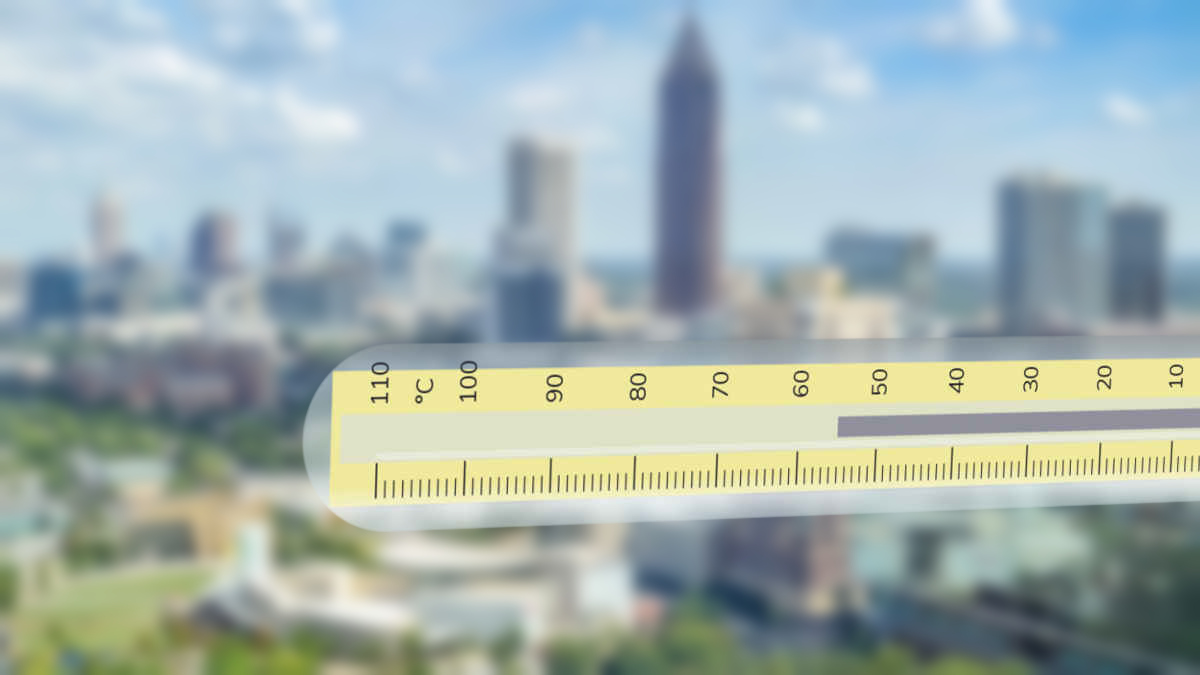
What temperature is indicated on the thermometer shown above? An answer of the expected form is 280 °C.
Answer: 55 °C
